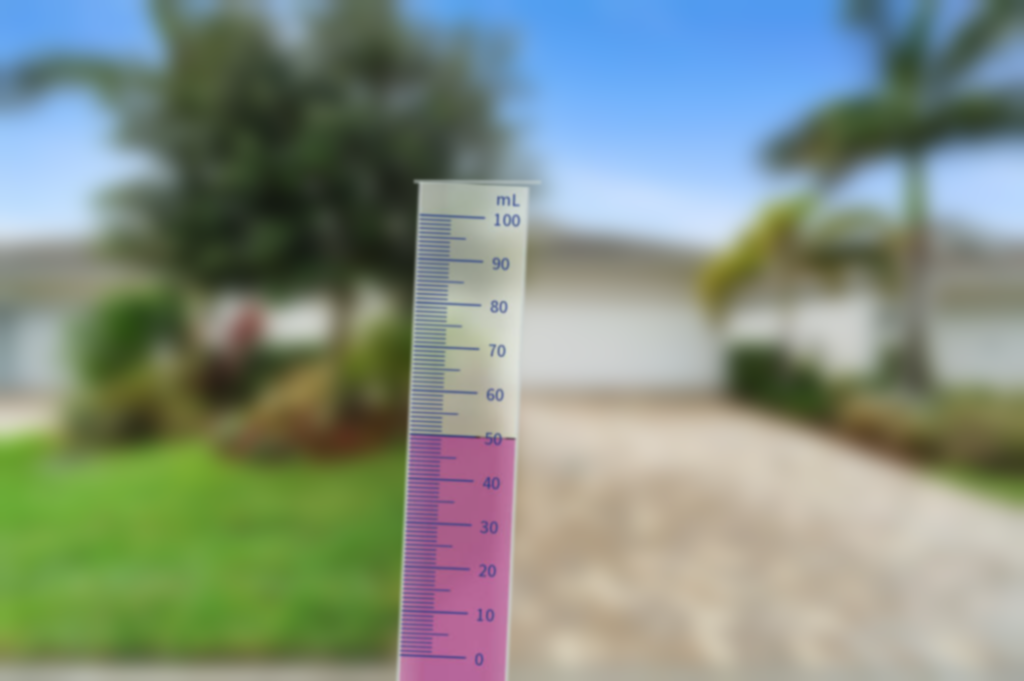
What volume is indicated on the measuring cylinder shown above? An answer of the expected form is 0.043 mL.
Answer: 50 mL
